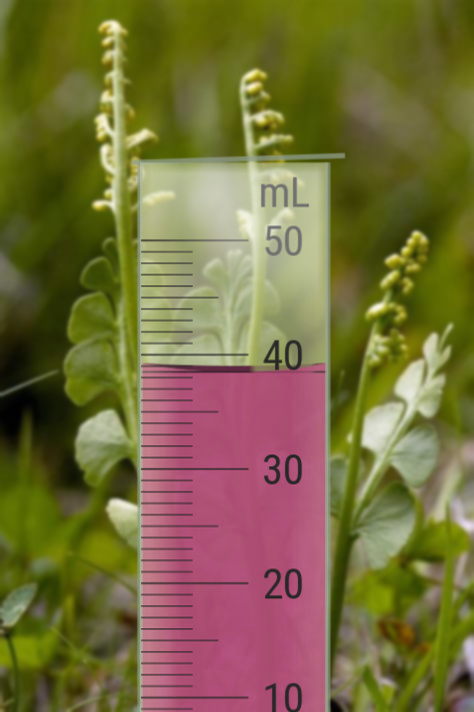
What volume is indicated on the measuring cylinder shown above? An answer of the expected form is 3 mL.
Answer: 38.5 mL
